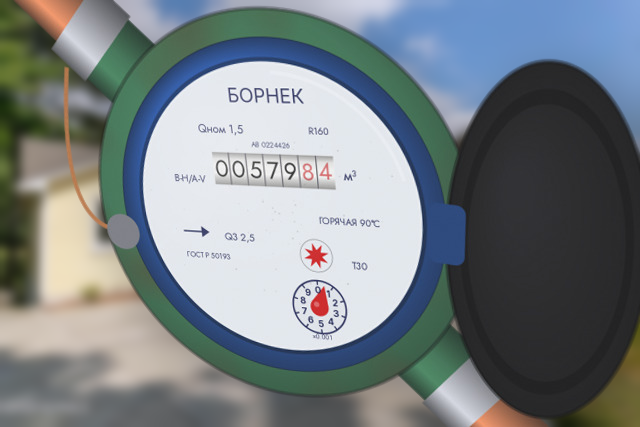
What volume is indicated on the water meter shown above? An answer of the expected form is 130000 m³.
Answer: 579.840 m³
